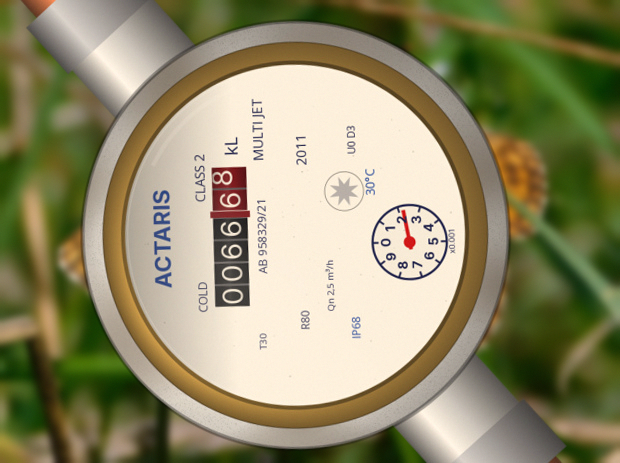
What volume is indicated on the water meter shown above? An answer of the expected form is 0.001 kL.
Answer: 66.682 kL
